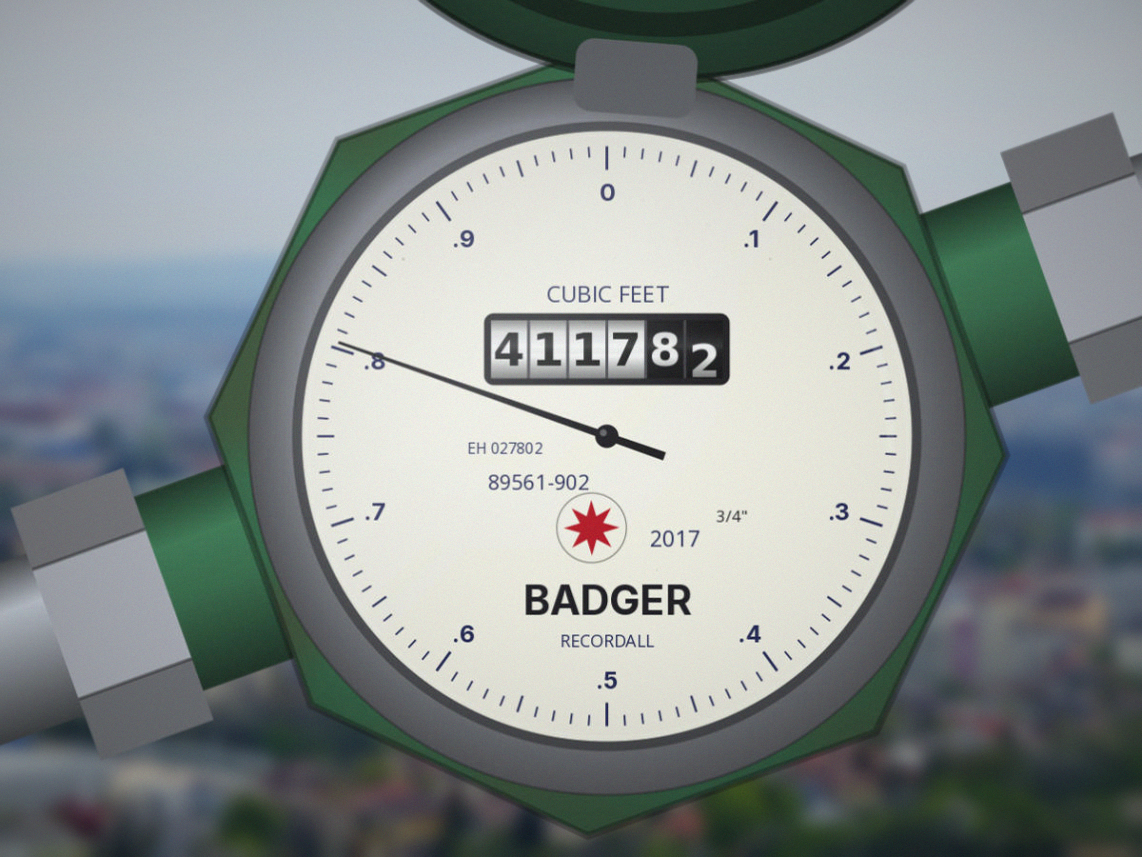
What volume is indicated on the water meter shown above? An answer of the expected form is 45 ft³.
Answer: 411781.80 ft³
